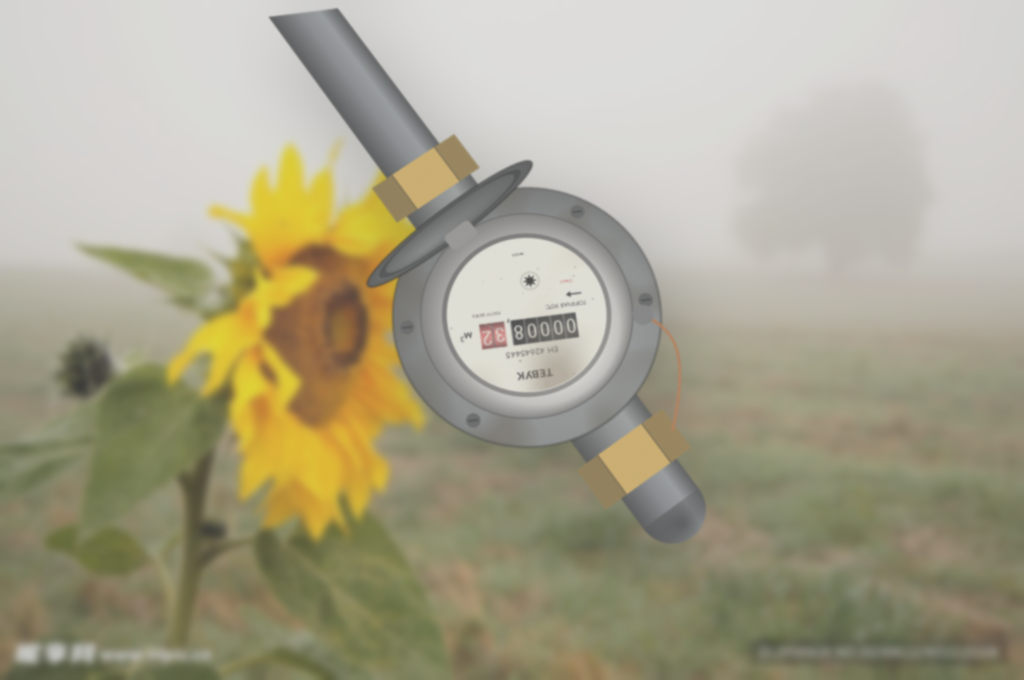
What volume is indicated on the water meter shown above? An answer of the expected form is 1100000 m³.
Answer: 8.32 m³
